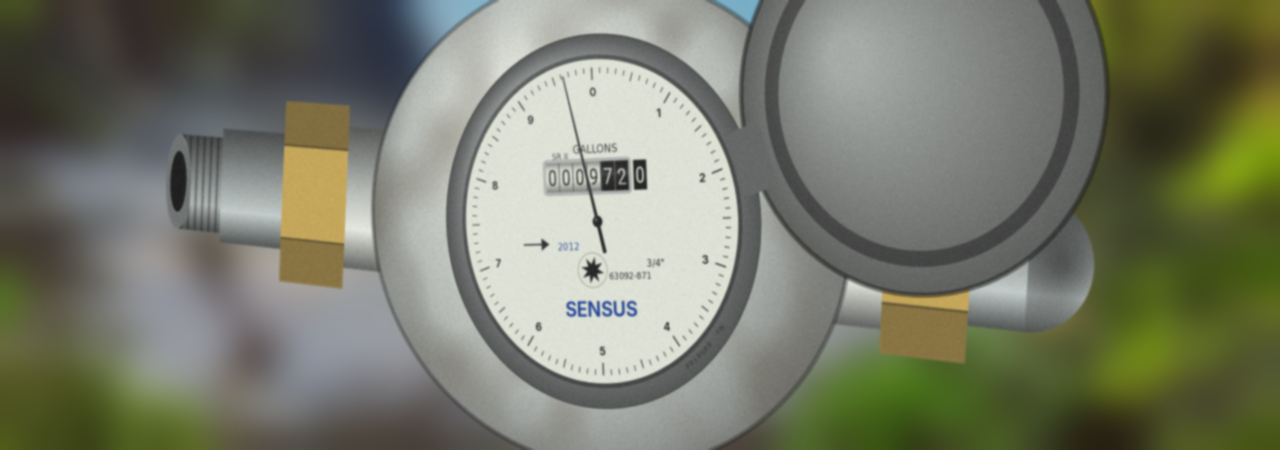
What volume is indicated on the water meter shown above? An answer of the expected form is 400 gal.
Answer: 9719.6 gal
